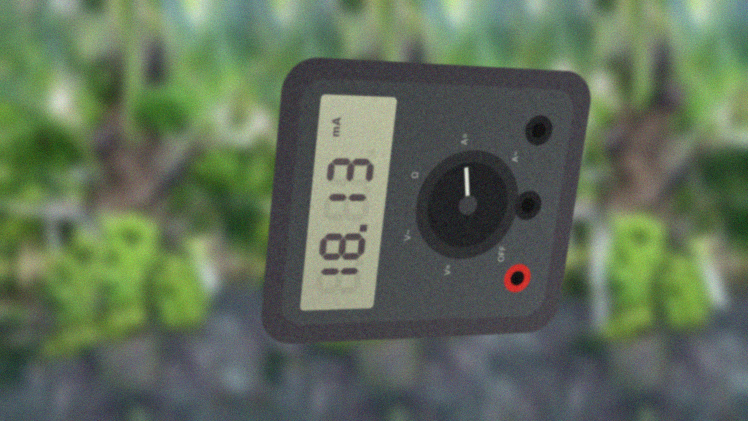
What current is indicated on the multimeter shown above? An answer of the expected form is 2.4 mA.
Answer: 18.13 mA
